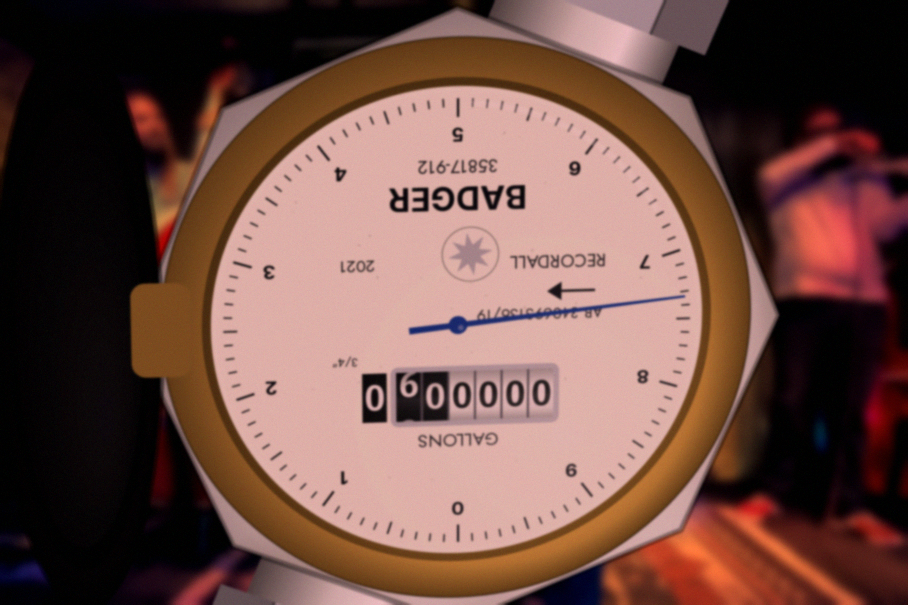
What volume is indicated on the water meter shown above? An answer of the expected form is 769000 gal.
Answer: 87.3 gal
